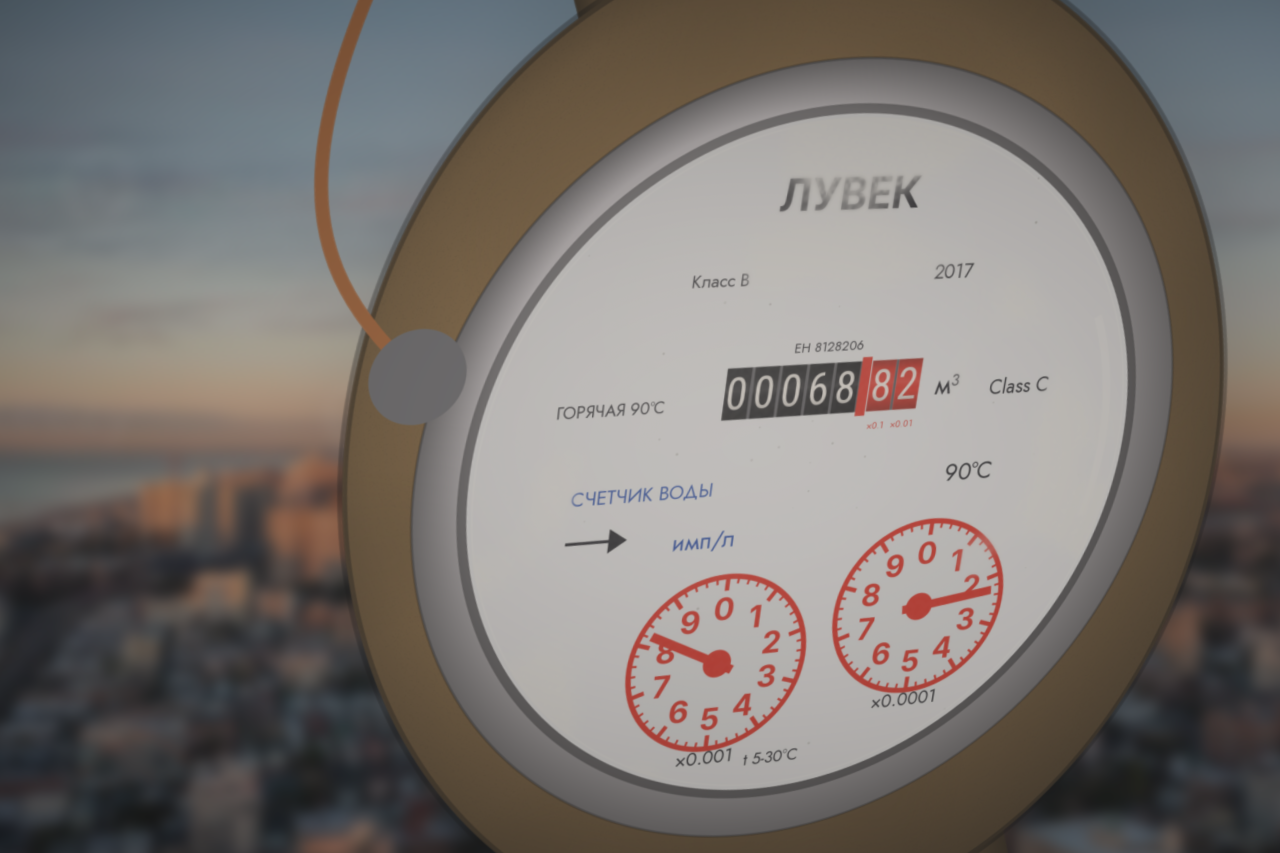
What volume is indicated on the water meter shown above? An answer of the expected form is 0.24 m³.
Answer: 68.8282 m³
